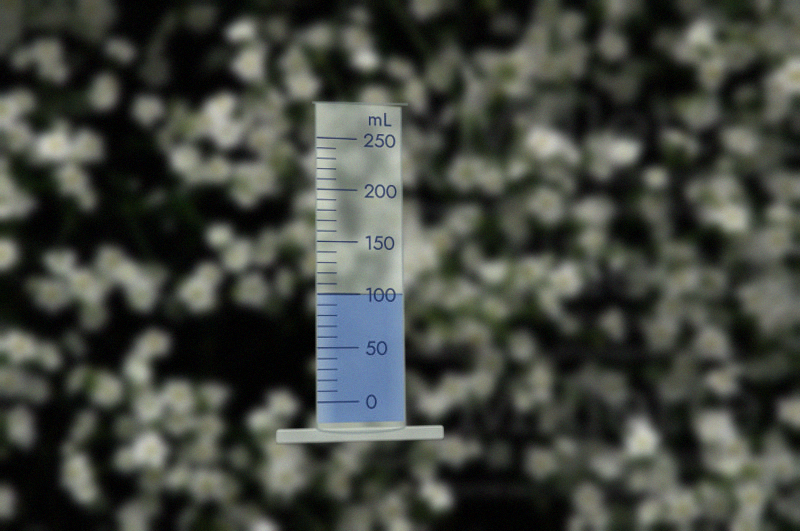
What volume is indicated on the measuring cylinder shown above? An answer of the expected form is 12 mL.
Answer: 100 mL
